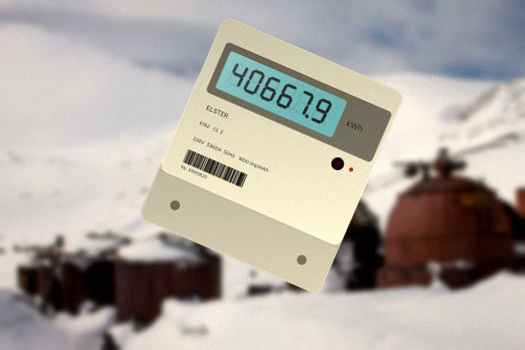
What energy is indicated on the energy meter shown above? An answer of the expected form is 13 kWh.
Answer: 40667.9 kWh
